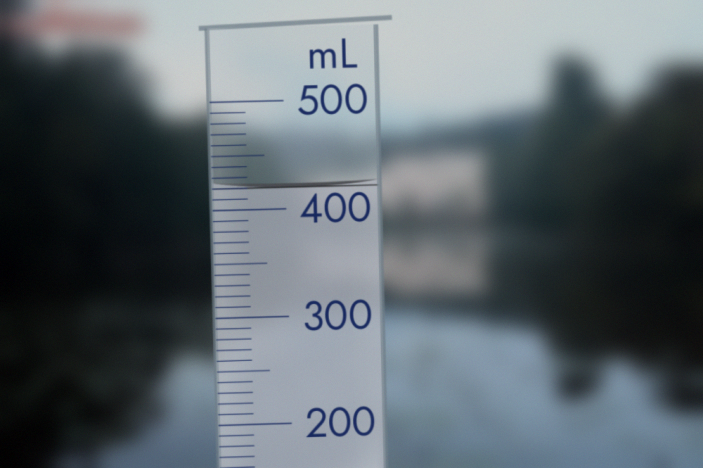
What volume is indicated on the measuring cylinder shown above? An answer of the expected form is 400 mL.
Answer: 420 mL
